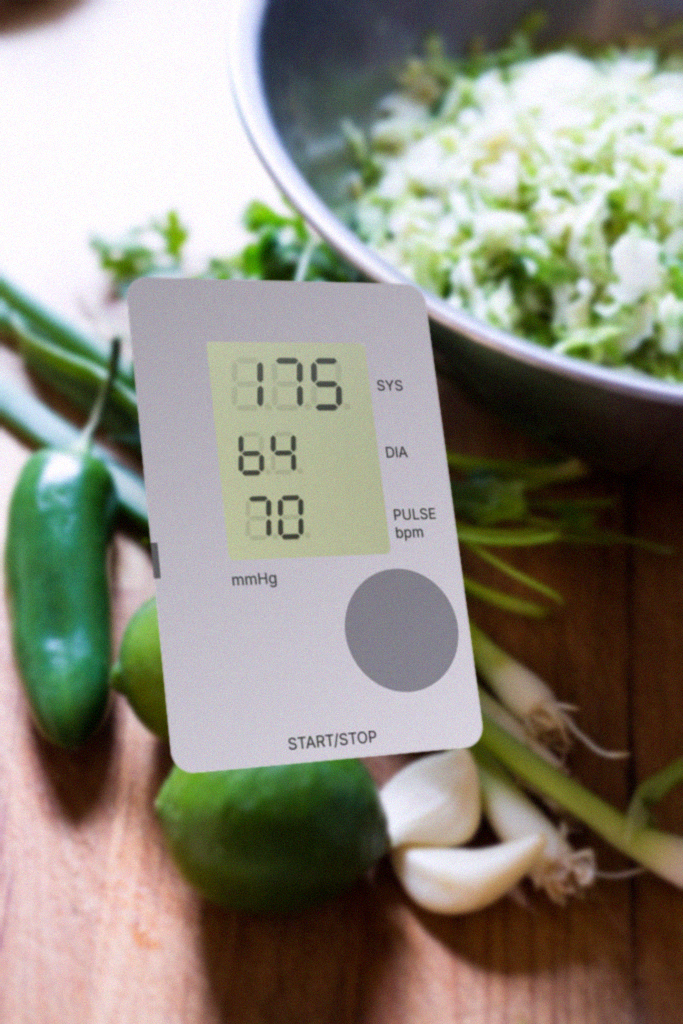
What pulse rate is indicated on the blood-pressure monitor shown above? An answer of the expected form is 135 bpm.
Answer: 70 bpm
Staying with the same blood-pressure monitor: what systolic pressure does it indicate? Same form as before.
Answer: 175 mmHg
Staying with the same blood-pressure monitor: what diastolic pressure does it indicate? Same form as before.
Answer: 64 mmHg
